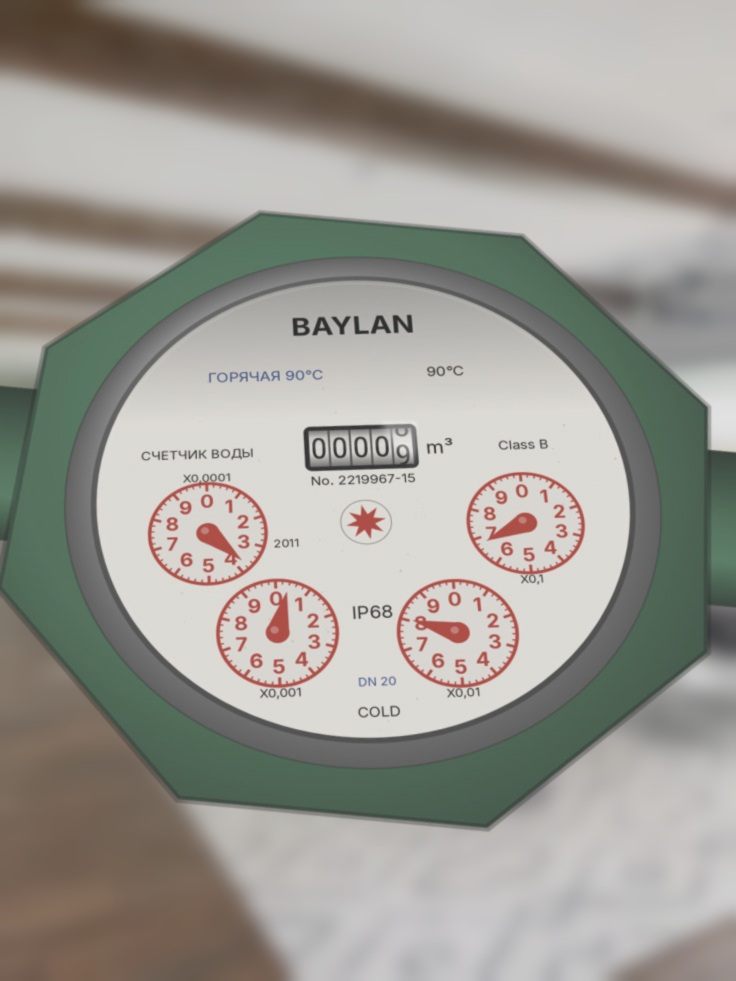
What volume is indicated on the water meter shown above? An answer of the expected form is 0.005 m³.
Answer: 8.6803 m³
